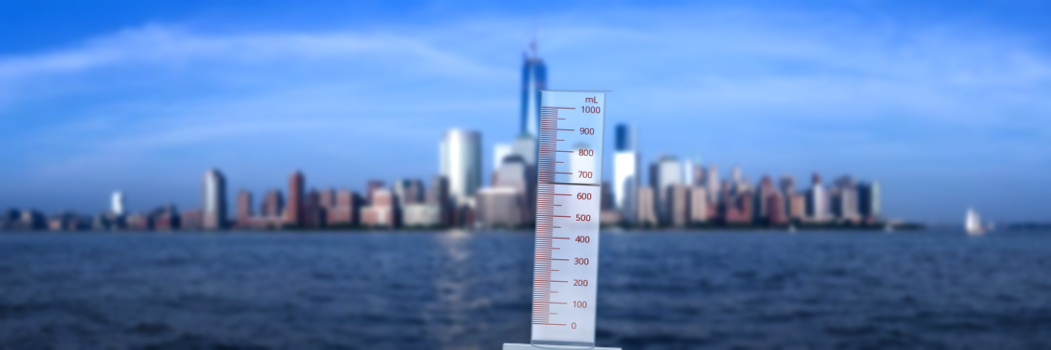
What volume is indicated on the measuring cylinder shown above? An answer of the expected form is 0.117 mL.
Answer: 650 mL
